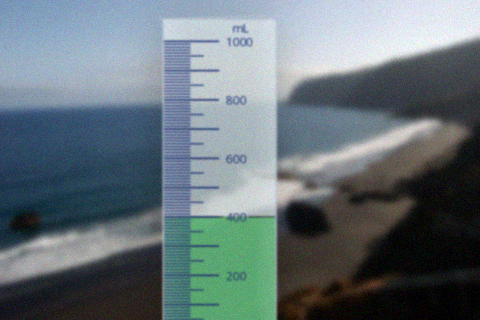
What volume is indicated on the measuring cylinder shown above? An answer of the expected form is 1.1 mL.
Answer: 400 mL
